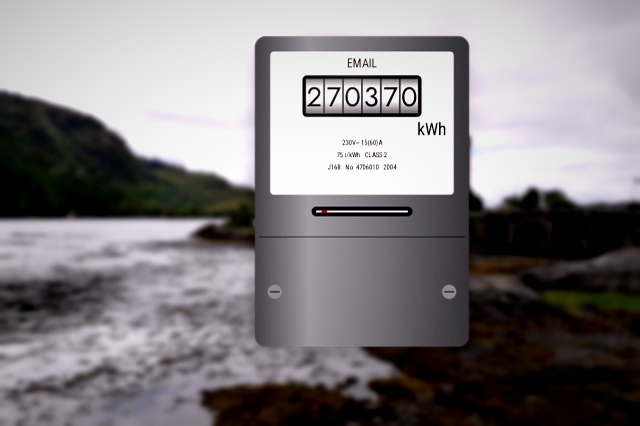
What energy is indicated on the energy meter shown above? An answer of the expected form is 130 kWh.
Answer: 270370 kWh
